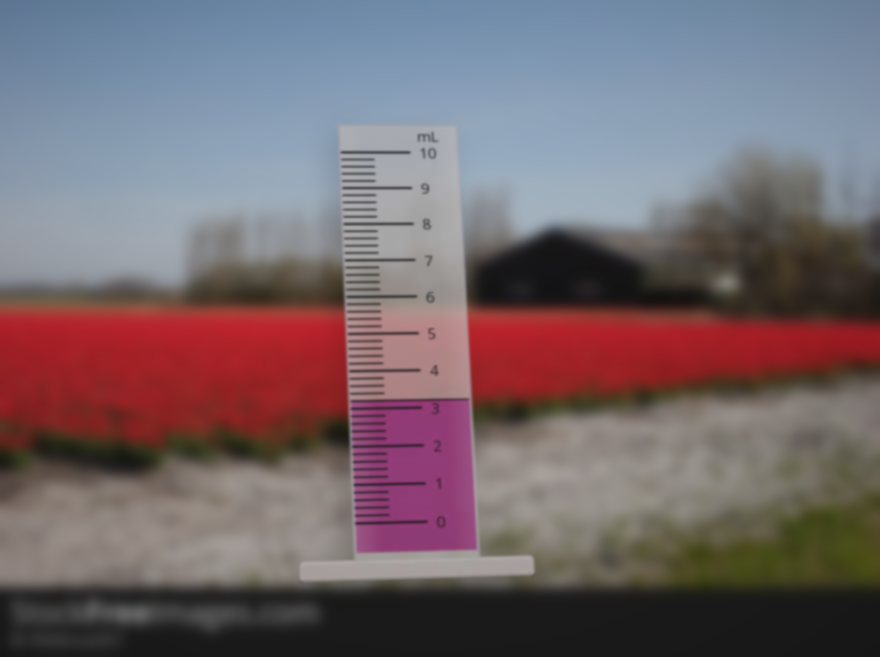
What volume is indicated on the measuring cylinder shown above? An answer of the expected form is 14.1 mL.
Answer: 3.2 mL
